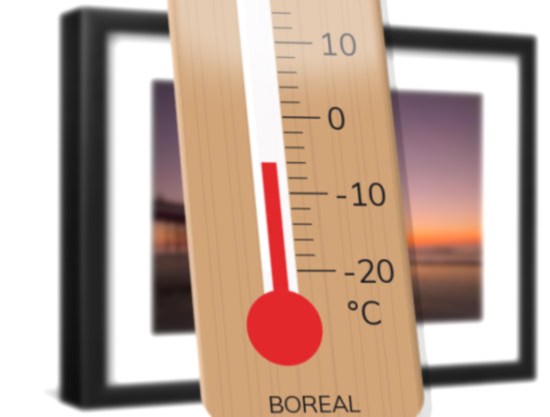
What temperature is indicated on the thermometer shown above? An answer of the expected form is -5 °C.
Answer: -6 °C
